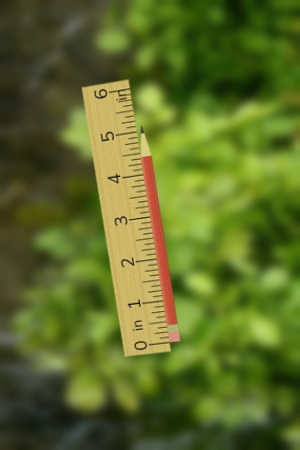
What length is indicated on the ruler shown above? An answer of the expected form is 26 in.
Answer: 5.125 in
